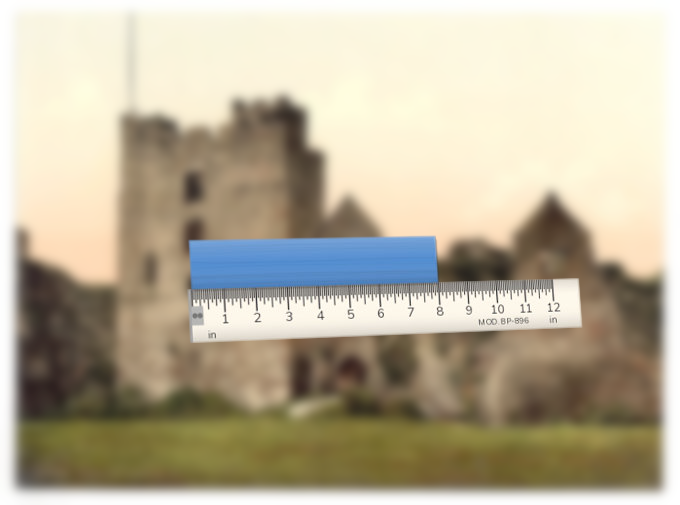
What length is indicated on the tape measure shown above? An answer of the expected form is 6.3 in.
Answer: 8 in
